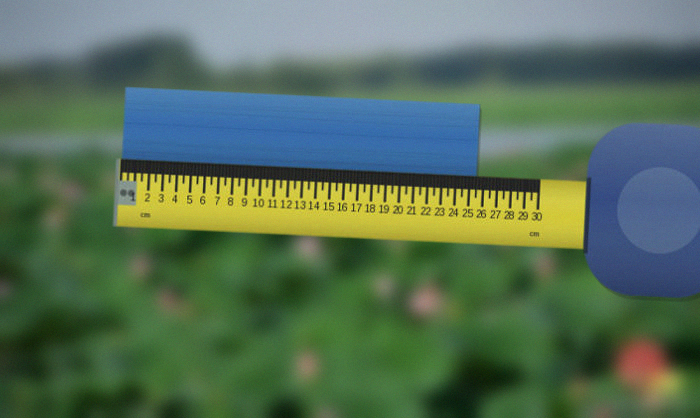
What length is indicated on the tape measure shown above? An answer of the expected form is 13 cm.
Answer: 25.5 cm
